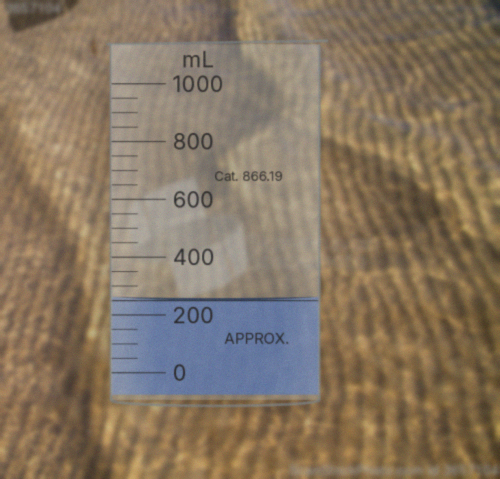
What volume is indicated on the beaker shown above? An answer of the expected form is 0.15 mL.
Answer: 250 mL
